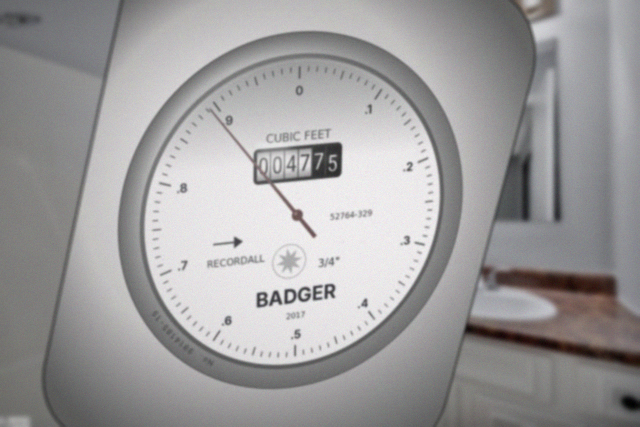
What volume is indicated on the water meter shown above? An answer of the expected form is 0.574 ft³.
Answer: 4774.89 ft³
